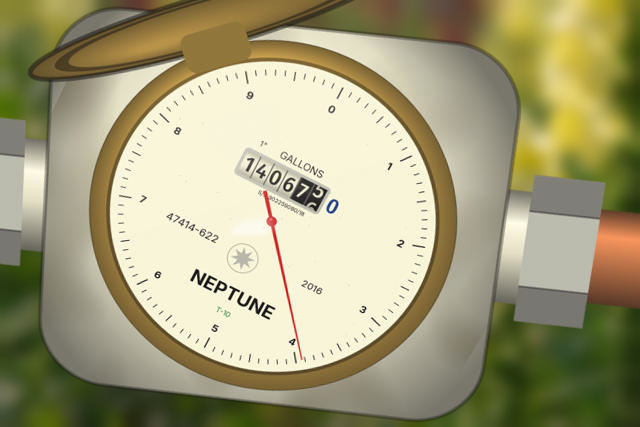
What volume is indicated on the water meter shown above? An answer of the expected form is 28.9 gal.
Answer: 1406753.9 gal
